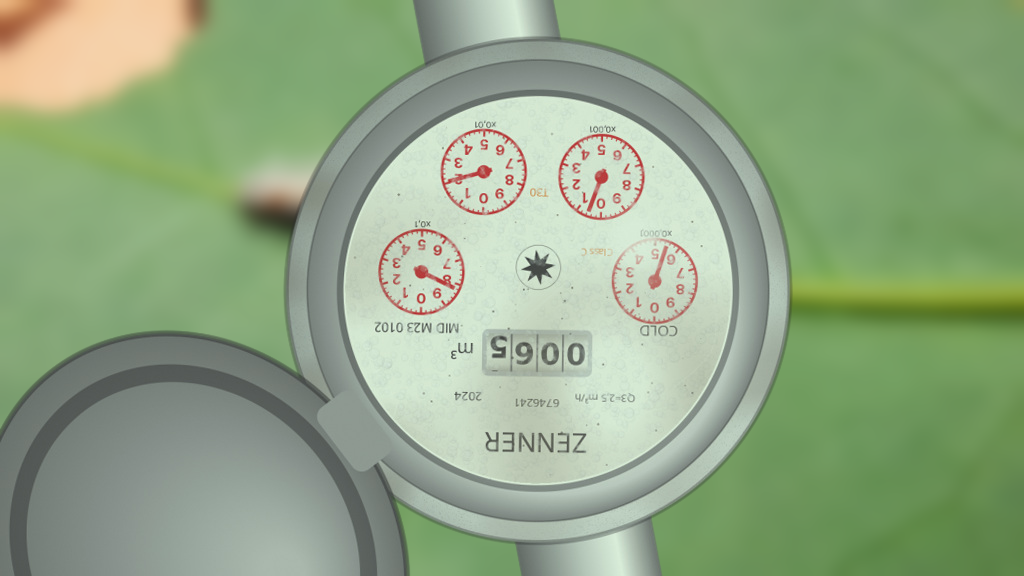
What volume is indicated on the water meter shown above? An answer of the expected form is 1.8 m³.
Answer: 64.8205 m³
